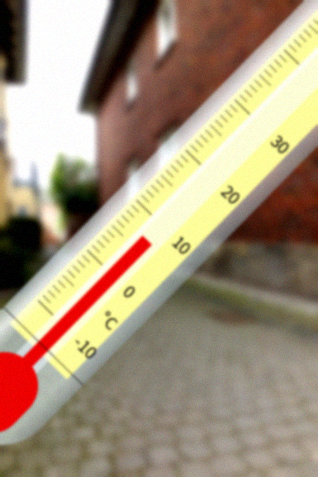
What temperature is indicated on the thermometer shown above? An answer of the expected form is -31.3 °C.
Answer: 7 °C
